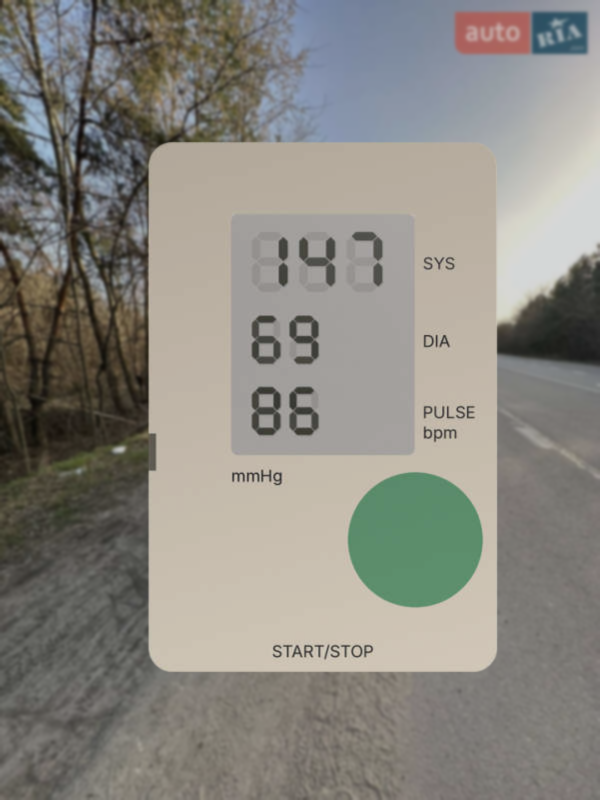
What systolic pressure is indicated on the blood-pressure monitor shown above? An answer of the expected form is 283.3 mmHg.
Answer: 147 mmHg
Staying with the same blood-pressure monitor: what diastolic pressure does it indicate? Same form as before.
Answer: 69 mmHg
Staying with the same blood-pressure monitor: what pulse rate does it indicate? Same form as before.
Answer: 86 bpm
